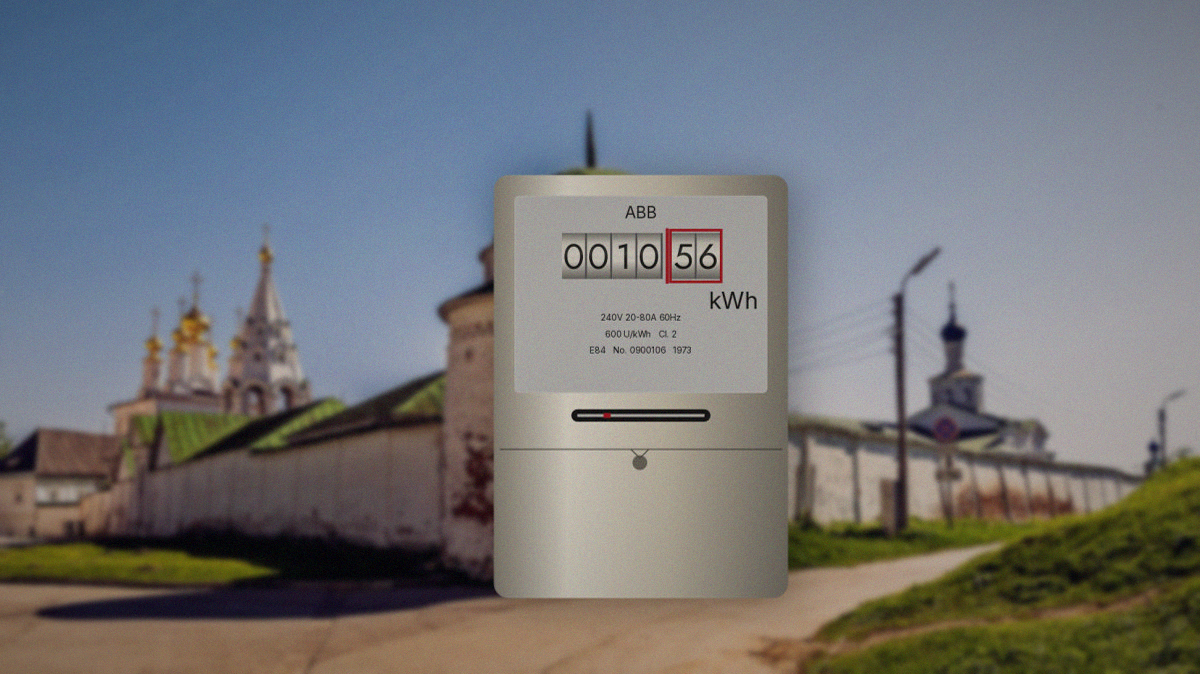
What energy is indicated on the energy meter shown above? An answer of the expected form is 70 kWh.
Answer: 10.56 kWh
